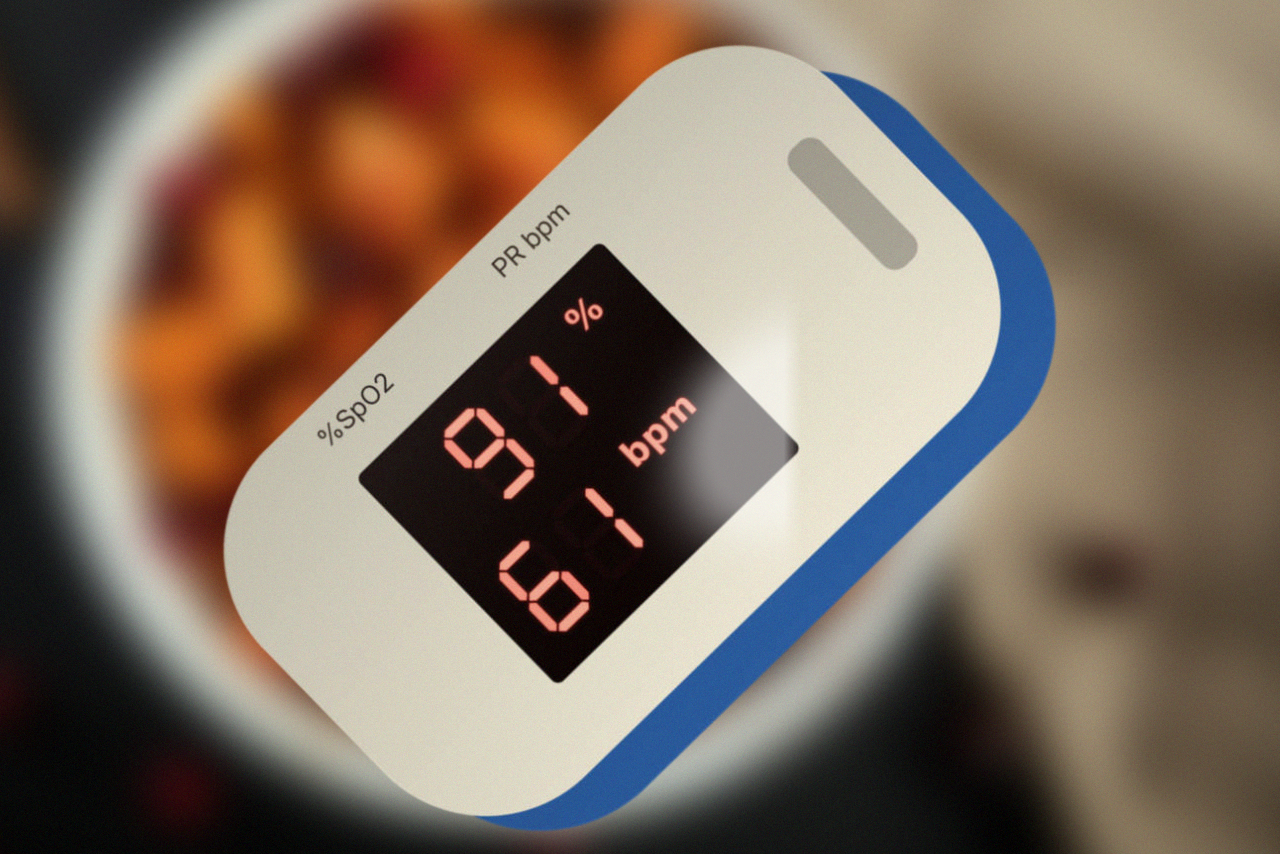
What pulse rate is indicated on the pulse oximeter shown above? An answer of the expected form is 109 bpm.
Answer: 61 bpm
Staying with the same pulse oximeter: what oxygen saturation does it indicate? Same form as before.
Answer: 91 %
